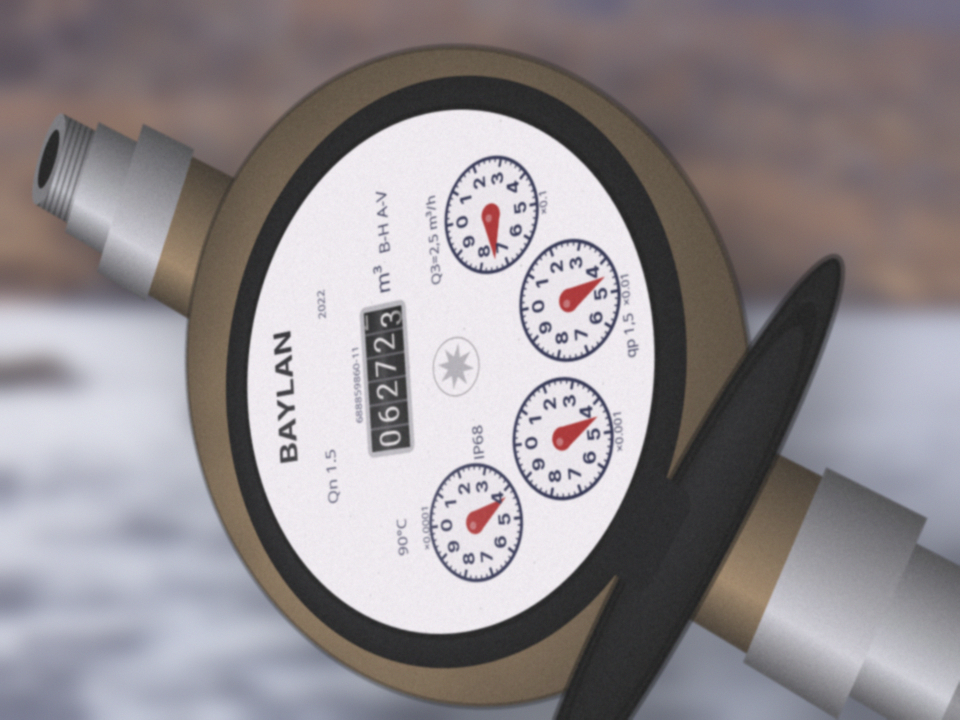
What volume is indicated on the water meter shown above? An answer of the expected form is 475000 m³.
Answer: 62722.7444 m³
